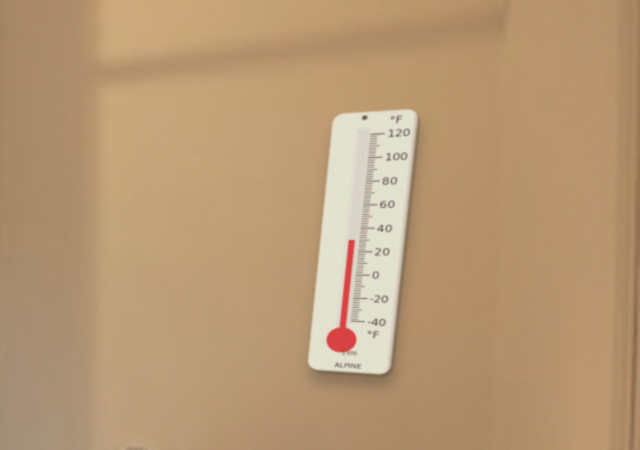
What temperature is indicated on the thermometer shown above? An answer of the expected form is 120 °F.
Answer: 30 °F
